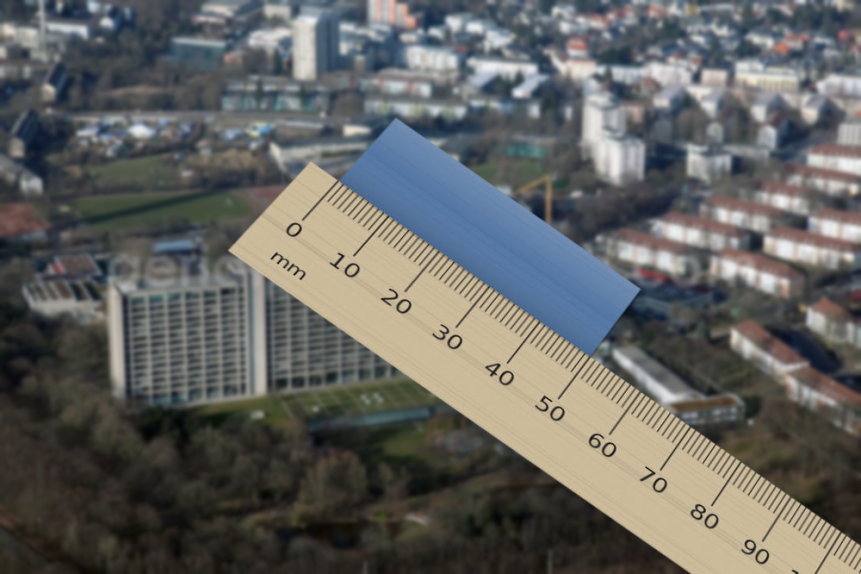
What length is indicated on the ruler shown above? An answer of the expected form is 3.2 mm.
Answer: 50 mm
